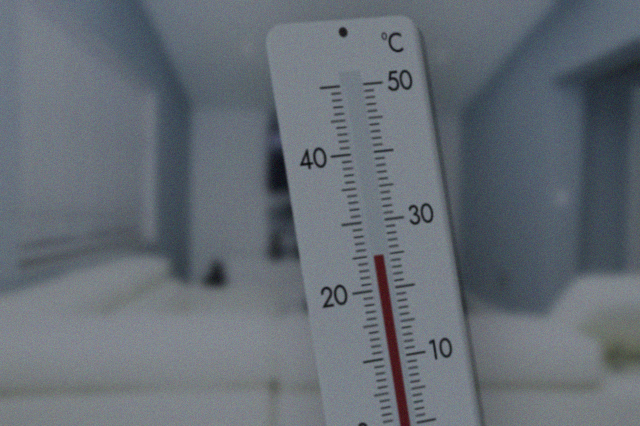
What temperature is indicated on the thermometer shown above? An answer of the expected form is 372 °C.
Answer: 25 °C
